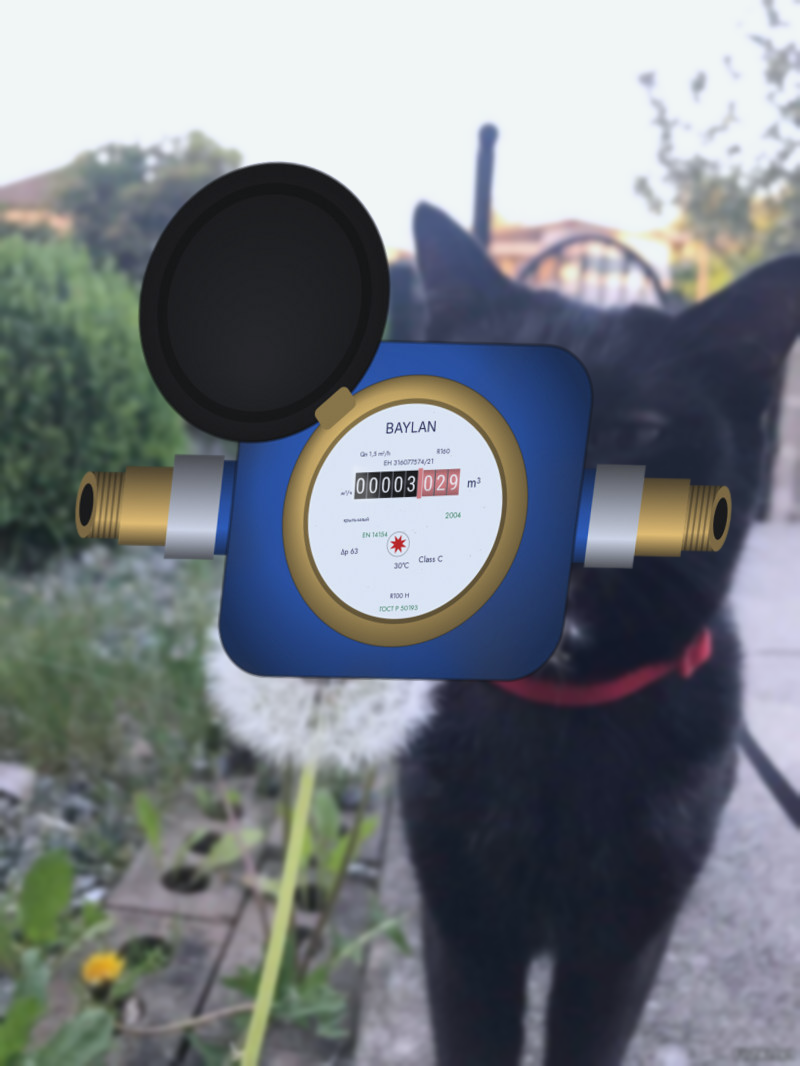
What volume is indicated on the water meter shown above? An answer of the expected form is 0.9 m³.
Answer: 3.029 m³
